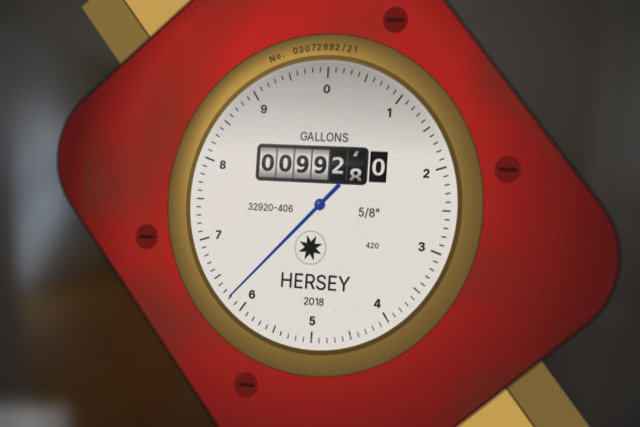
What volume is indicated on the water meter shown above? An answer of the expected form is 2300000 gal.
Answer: 99276.2 gal
